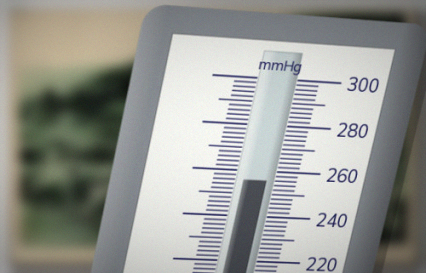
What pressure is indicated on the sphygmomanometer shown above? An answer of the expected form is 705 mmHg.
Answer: 256 mmHg
